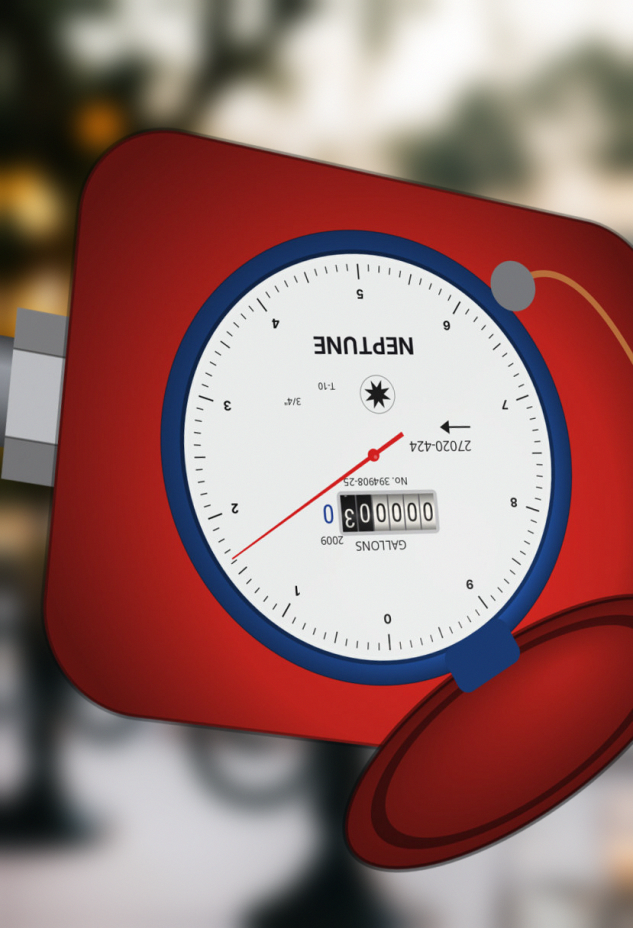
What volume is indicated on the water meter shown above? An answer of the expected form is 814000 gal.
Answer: 31.6 gal
